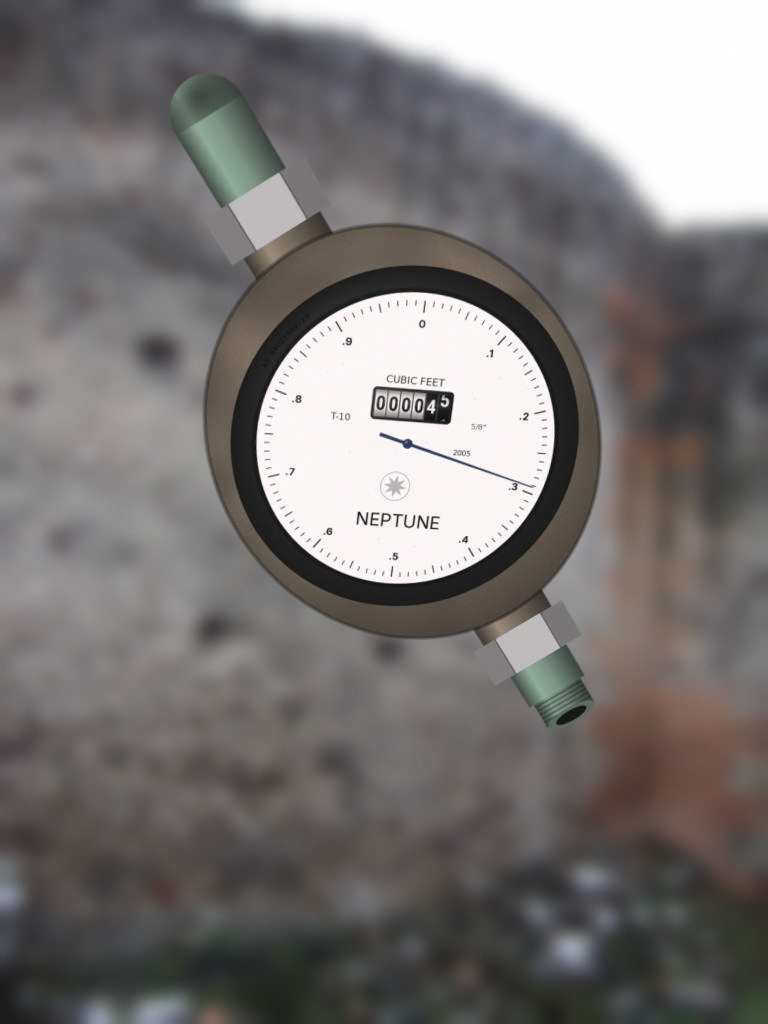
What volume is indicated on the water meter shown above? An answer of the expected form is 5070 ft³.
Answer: 45.29 ft³
